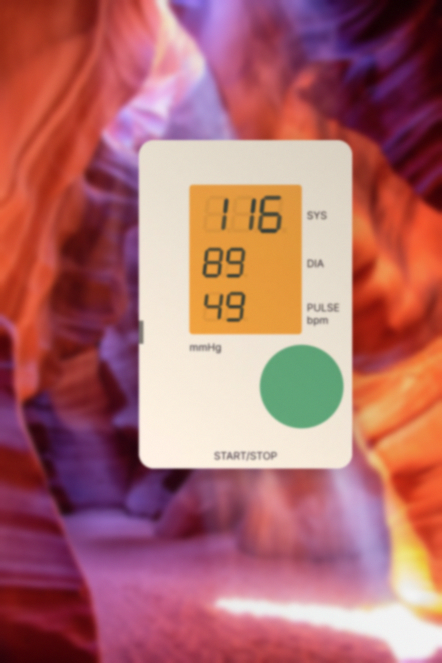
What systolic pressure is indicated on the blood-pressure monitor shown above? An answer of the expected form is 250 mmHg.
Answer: 116 mmHg
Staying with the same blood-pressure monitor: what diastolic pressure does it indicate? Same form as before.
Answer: 89 mmHg
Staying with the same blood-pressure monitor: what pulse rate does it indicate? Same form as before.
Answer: 49 bpm
